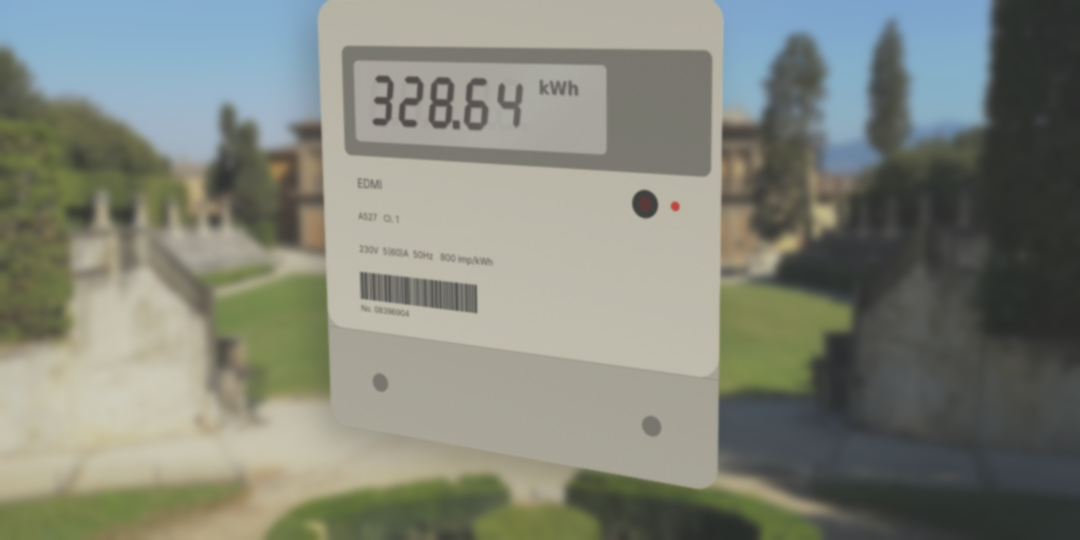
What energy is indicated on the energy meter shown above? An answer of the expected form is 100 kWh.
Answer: 328.64 kWh
